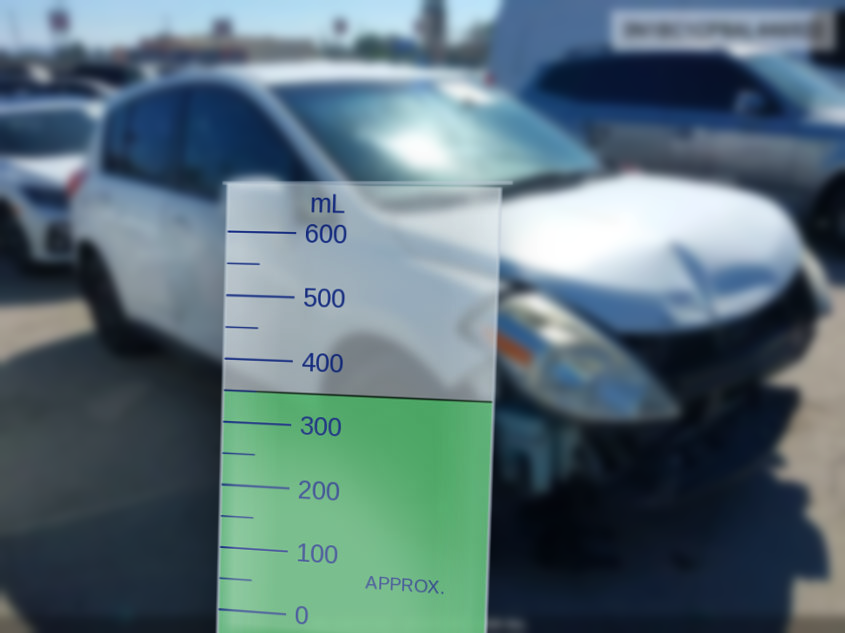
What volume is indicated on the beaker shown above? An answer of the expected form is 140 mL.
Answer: 350 mL
